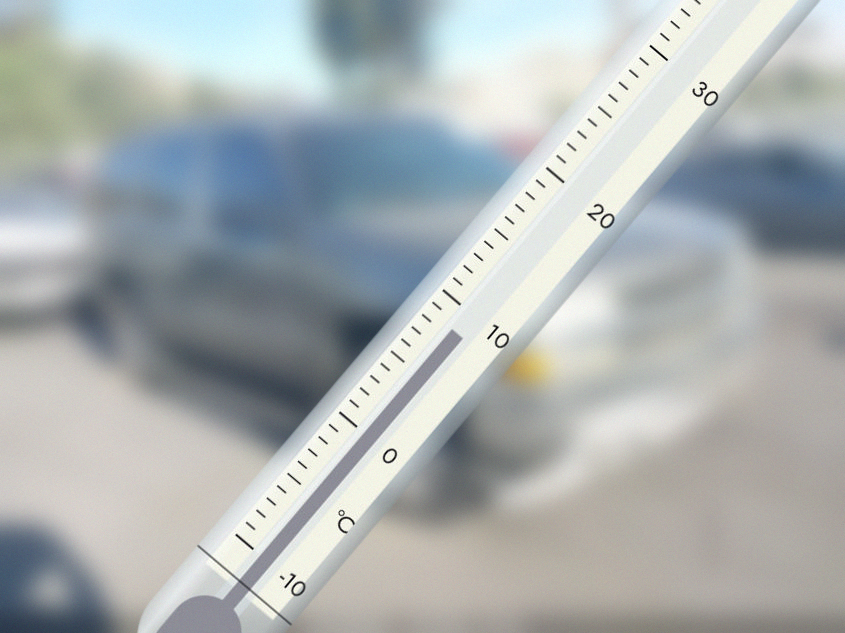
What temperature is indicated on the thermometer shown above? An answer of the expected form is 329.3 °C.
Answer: 8.5 °C
